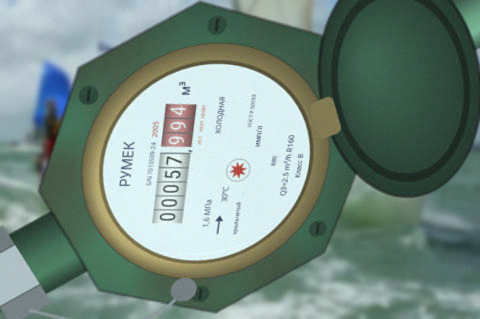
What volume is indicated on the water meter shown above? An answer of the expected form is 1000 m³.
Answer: 57.994 m³
